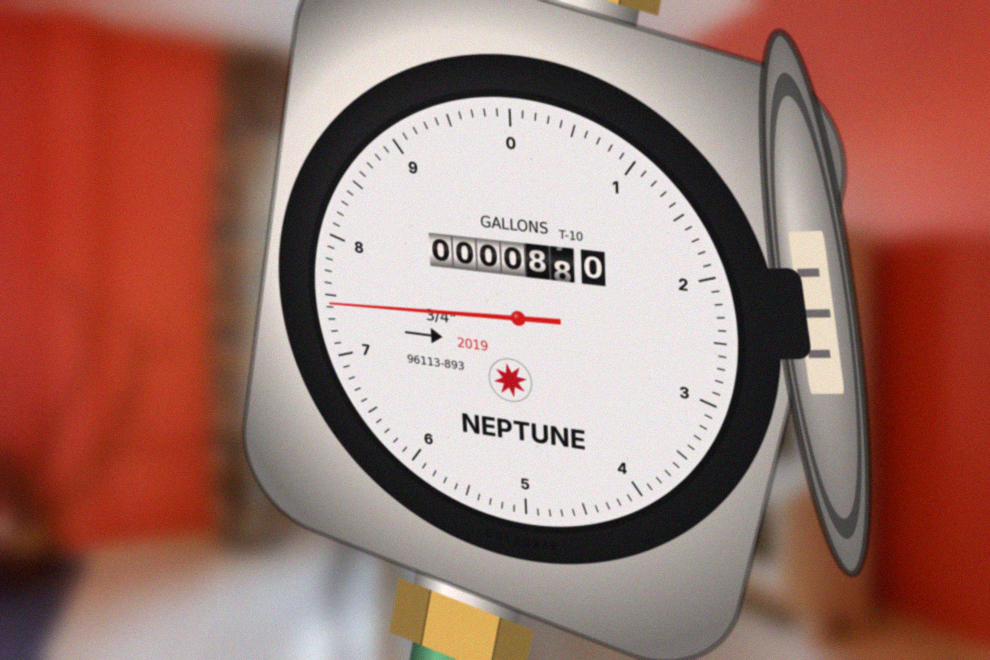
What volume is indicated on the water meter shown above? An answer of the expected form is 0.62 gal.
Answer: 877.4 gal
